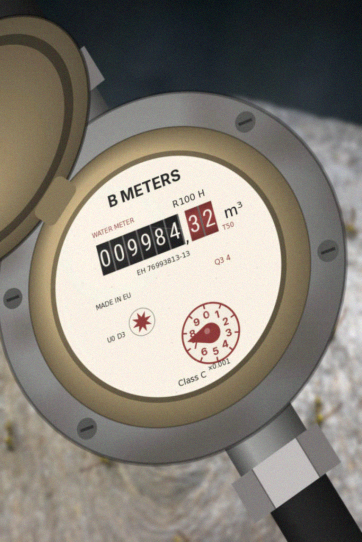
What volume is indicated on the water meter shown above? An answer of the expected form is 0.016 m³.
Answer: 9984.327 m³
